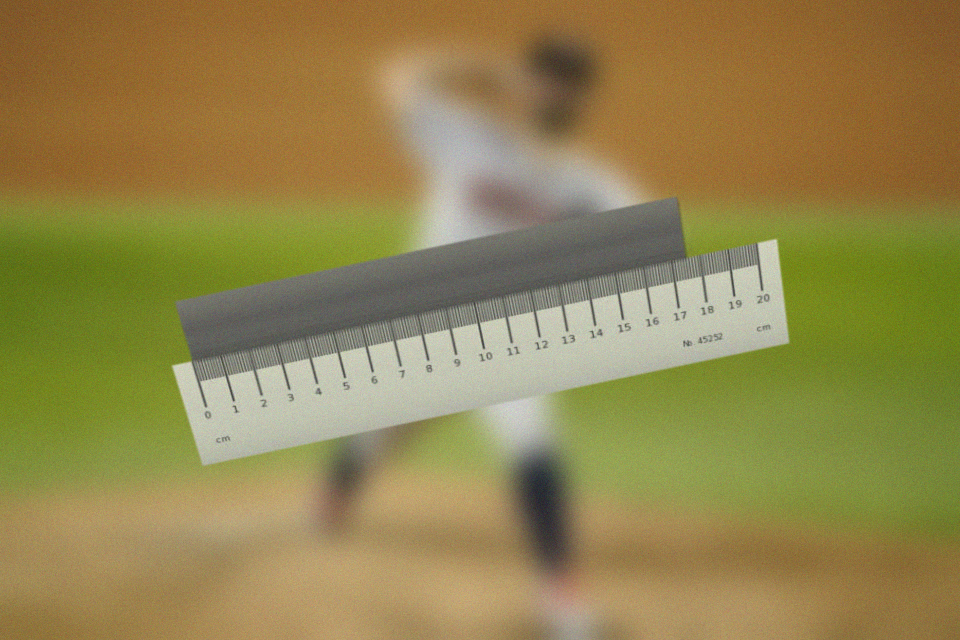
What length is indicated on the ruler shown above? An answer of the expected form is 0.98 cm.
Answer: 17.5 cm
